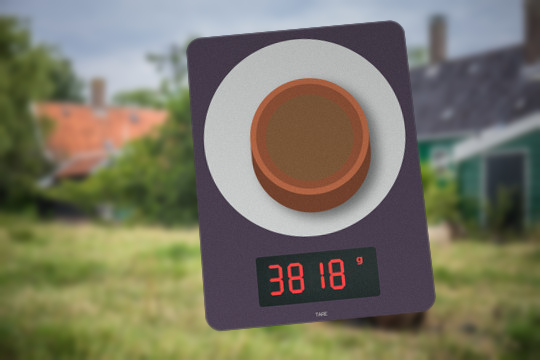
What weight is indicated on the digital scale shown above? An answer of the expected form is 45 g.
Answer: 3818 g
